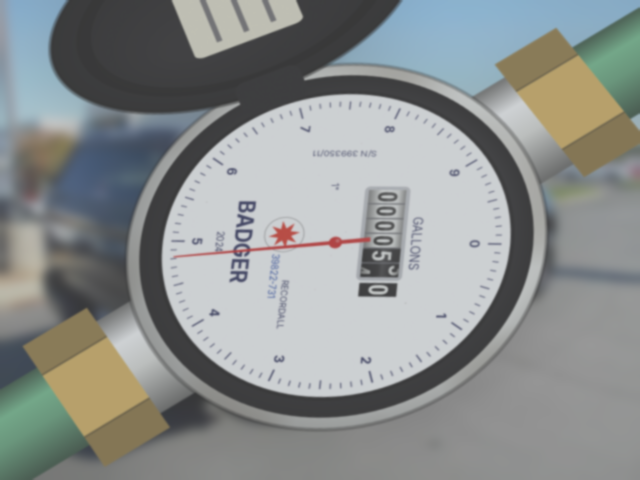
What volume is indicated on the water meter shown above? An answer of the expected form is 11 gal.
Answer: 534.8 gal
